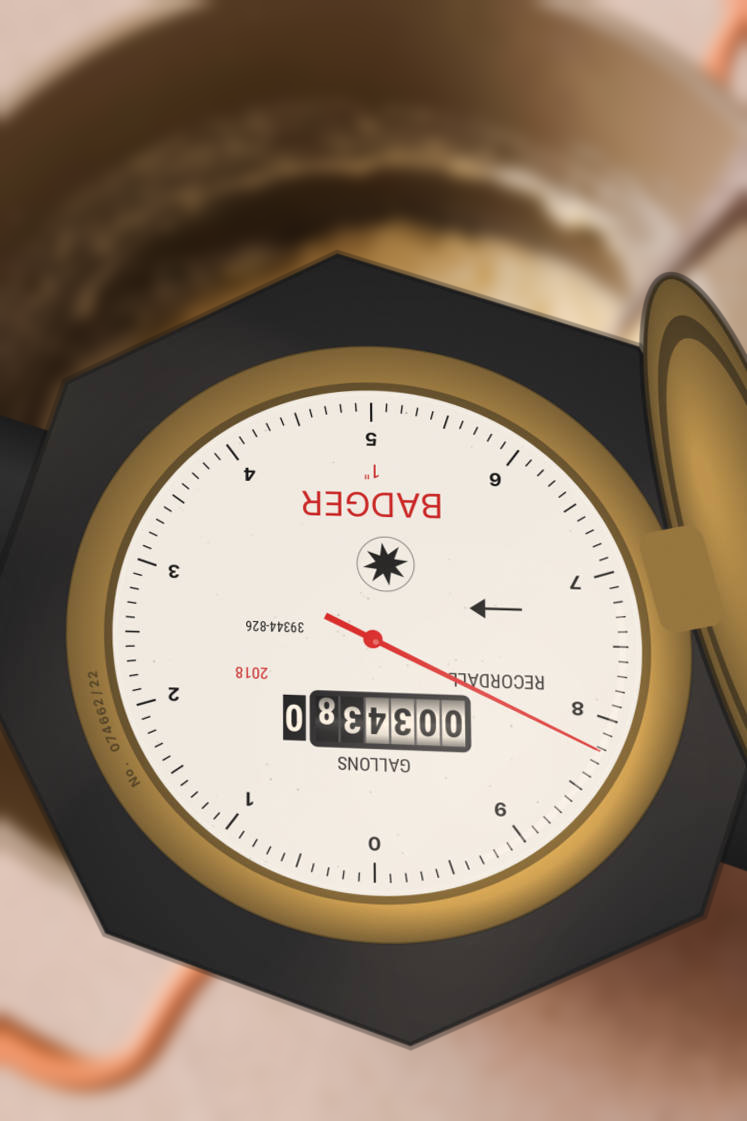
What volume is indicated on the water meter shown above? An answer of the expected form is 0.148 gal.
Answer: 34378.2 gal
